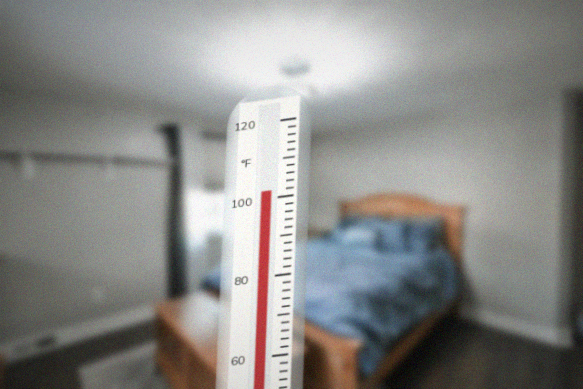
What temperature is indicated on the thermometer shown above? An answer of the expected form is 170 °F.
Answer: 102 °F
